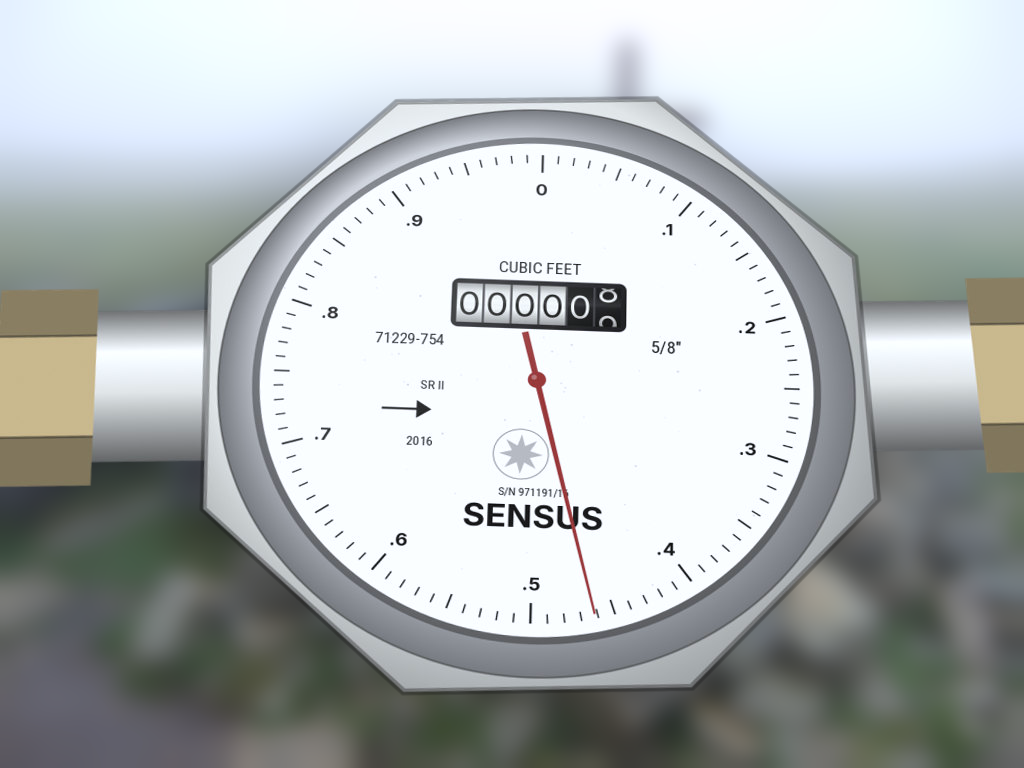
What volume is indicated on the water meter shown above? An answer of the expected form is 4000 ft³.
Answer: 8.46 ft³
